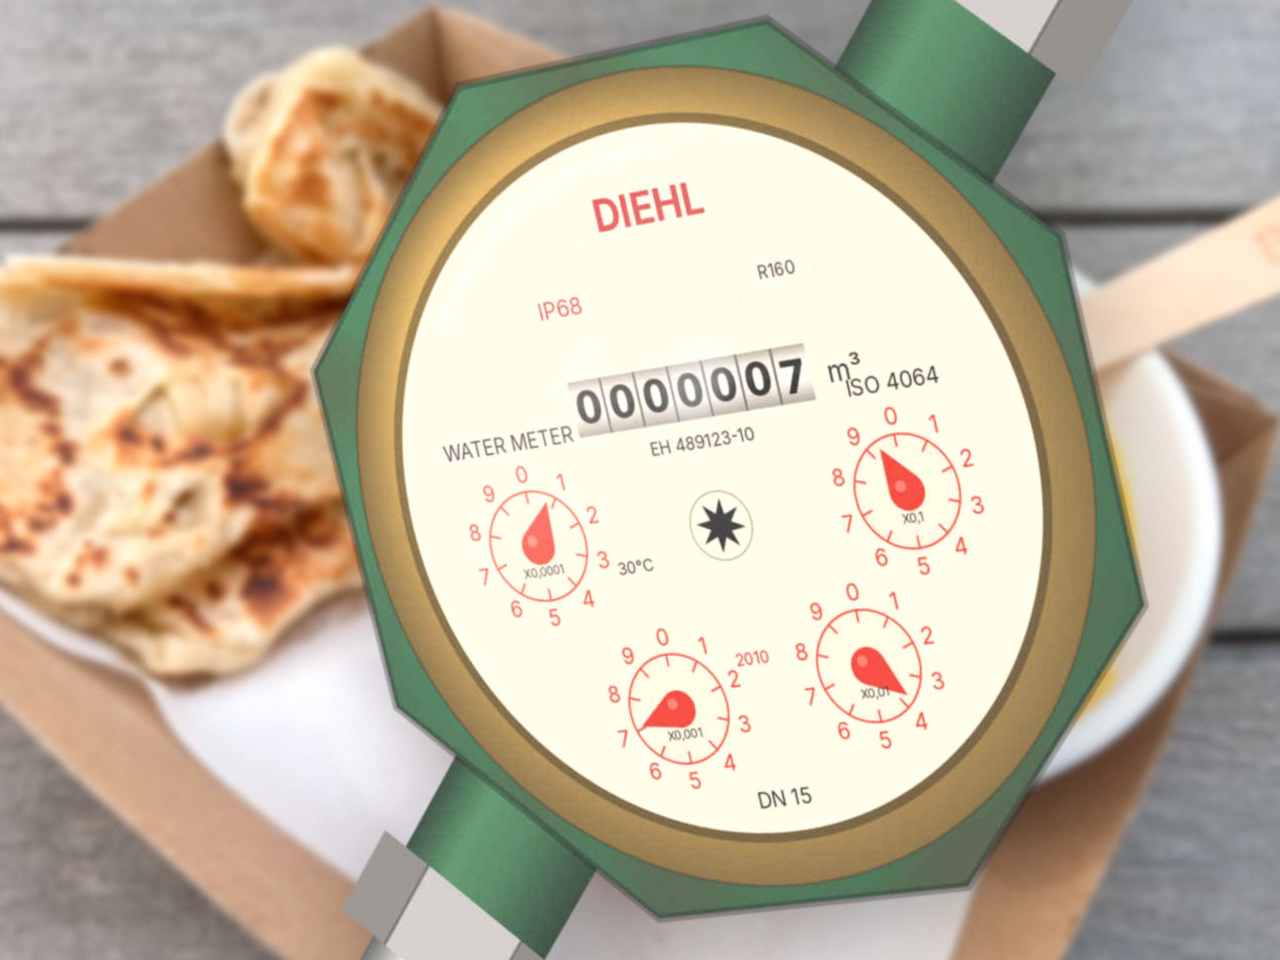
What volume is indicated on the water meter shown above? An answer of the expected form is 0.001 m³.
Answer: 6.9370 m³
